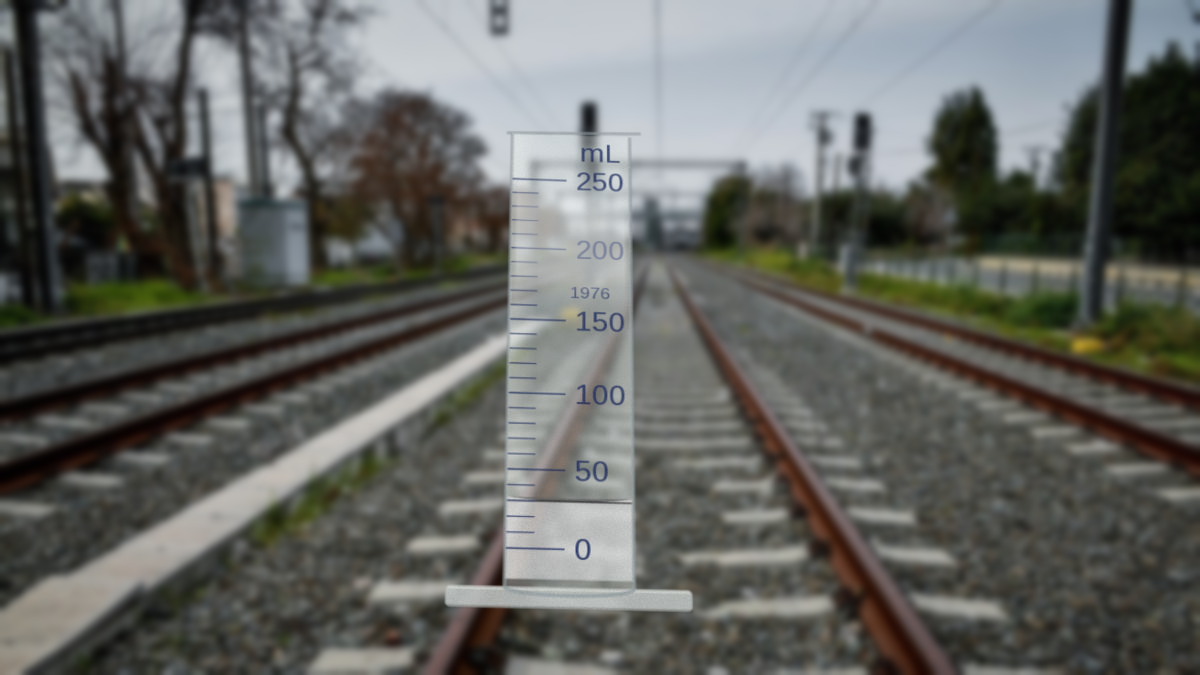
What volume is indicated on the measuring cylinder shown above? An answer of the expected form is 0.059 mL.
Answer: 30 mL
